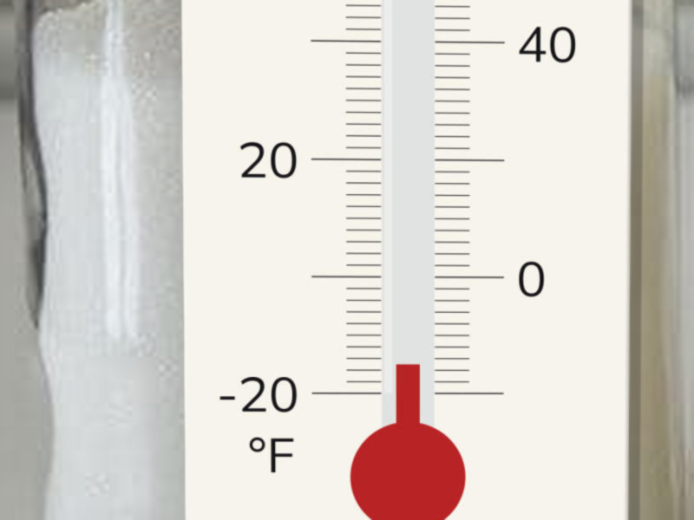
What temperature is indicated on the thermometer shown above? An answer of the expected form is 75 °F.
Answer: -15 °F
